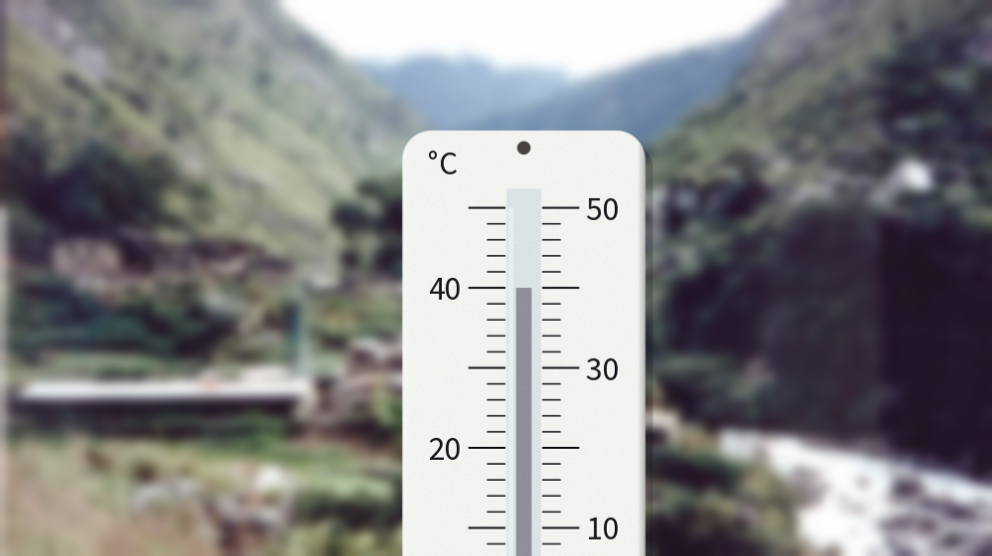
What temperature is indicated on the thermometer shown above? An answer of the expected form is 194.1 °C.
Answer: 40 °C
